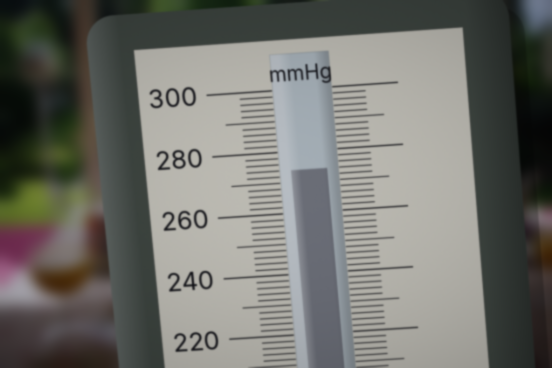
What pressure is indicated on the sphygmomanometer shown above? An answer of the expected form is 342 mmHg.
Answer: 274 mmHg
